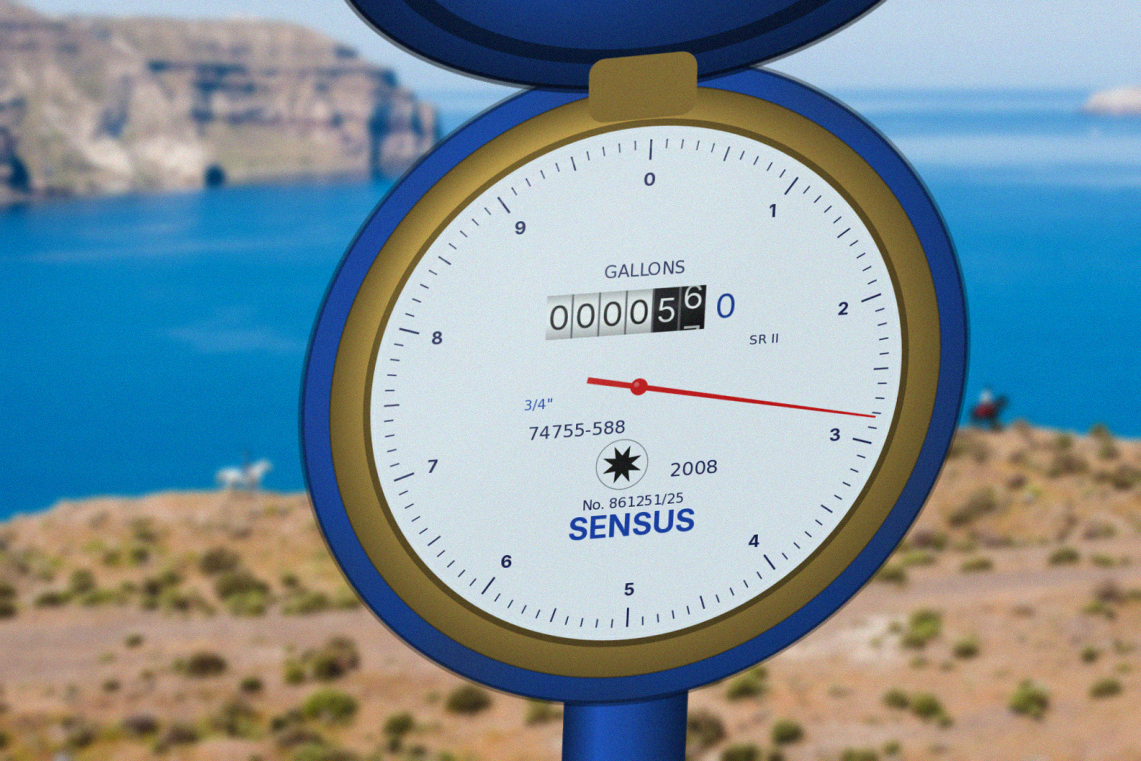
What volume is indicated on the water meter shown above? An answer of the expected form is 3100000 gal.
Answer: 562.8 gal
